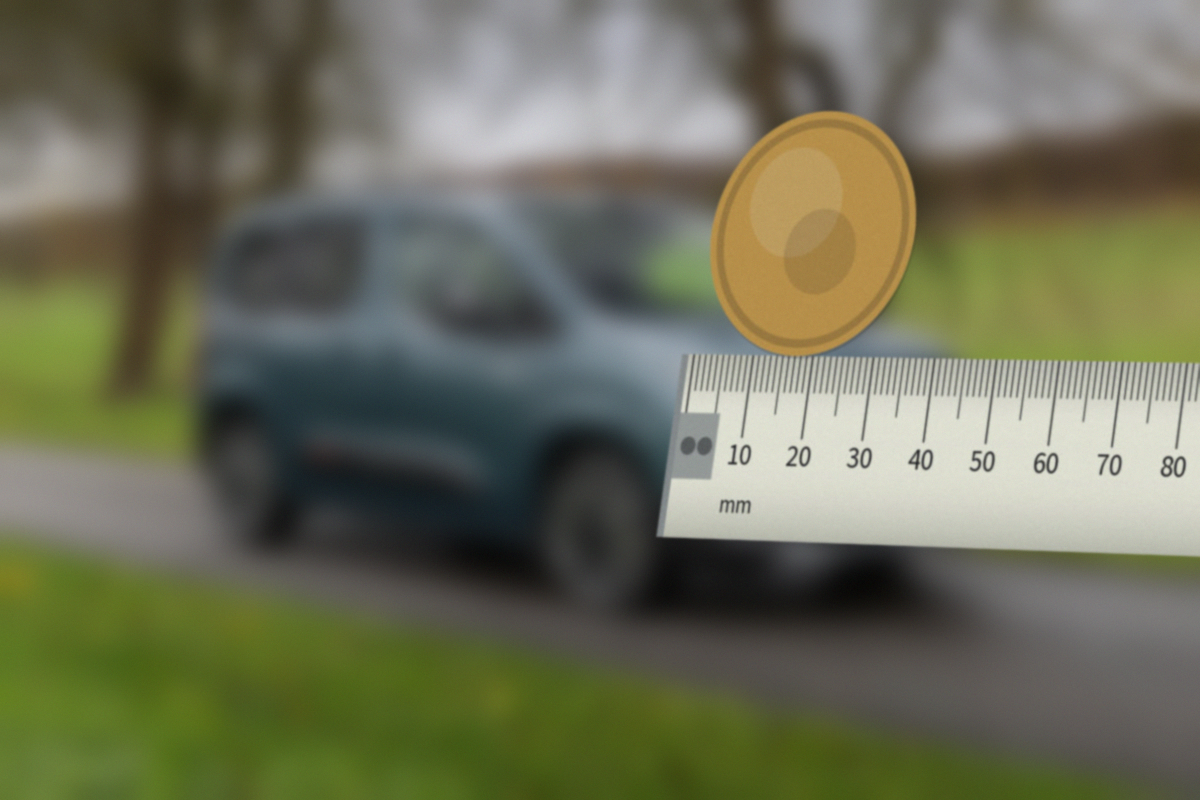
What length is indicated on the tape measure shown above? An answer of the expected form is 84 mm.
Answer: 34 mm
